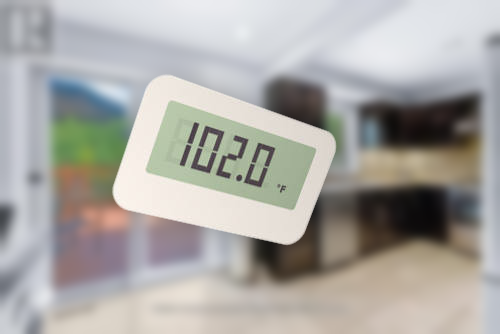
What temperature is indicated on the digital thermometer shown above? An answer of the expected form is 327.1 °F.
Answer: 102.0 °F
